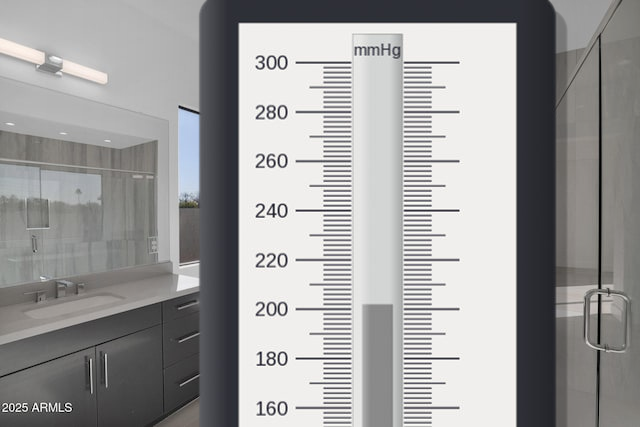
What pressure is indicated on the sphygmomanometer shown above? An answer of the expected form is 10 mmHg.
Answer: 202 mmHg
